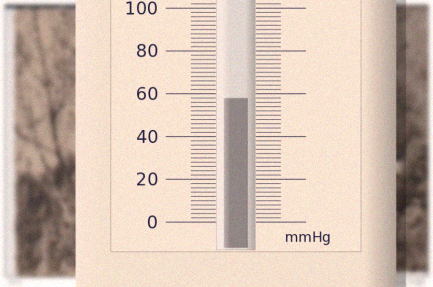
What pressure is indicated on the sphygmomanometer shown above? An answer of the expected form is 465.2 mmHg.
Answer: 58 mmHg
